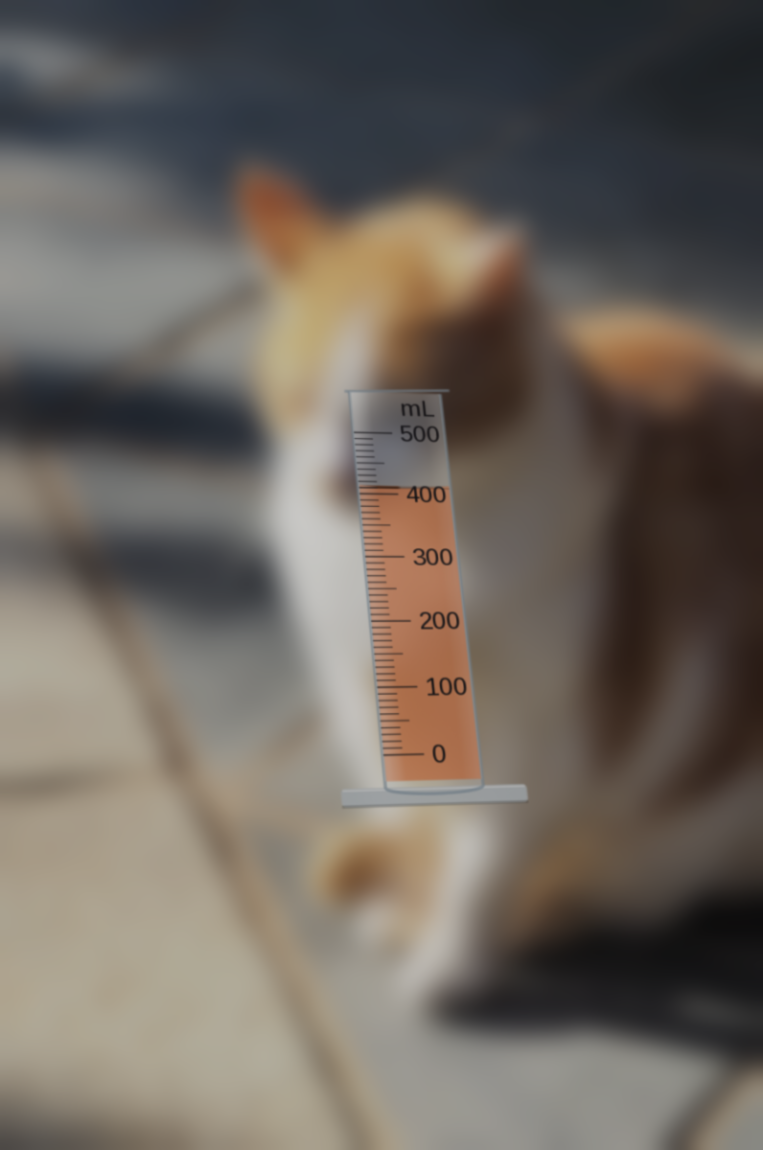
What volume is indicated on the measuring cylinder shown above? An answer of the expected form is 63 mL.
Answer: 410 mL
